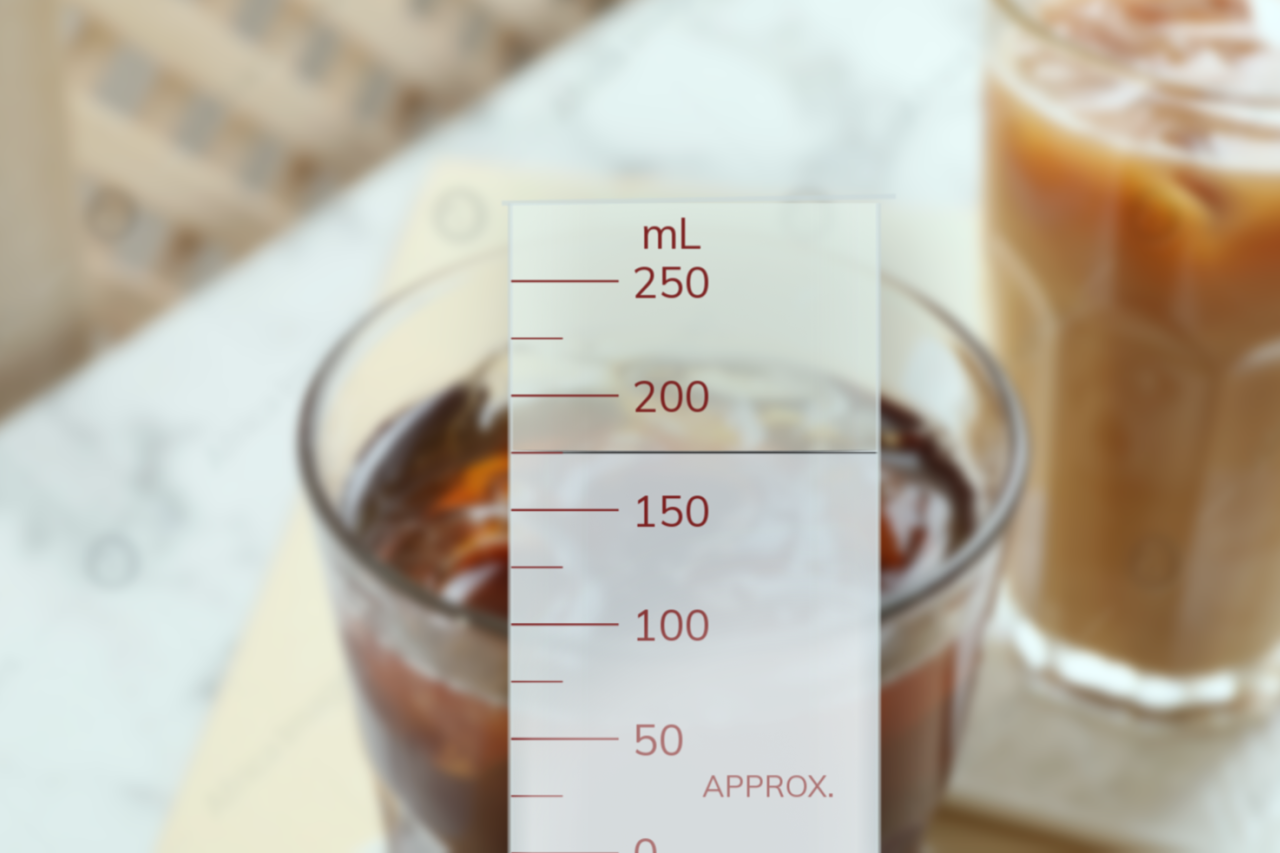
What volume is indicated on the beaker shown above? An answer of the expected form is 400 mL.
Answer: 175 mL
